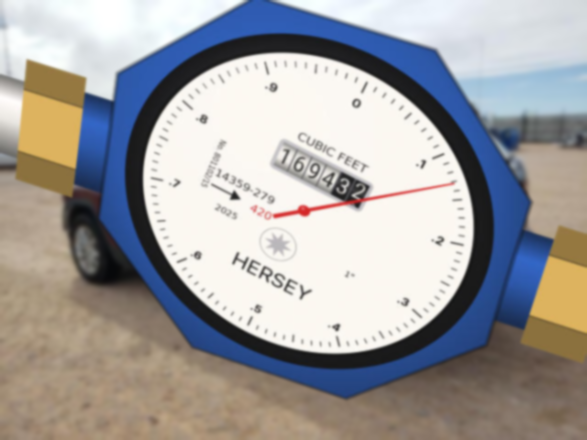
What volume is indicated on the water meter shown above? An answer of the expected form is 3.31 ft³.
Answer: 169432.13 ft³
